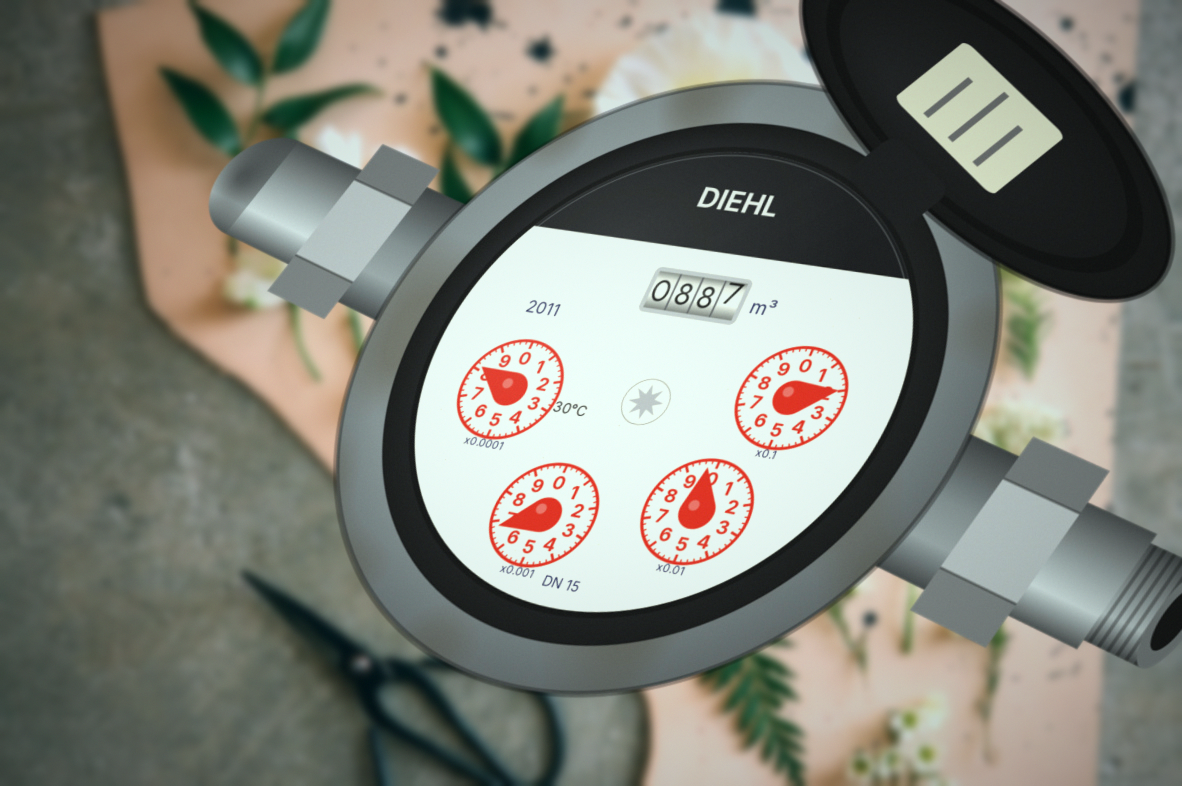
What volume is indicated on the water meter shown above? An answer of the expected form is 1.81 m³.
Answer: 887.1968 m³
